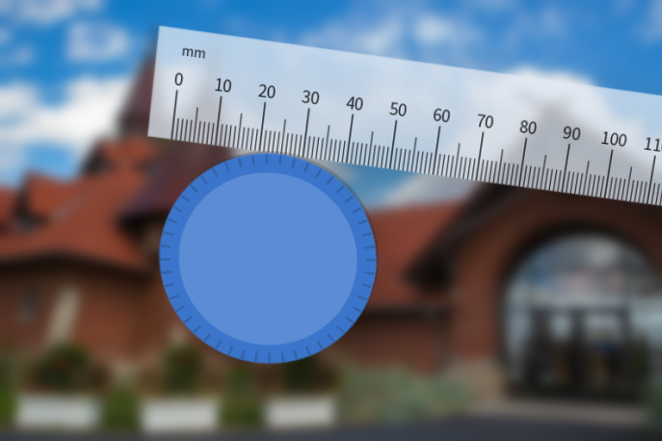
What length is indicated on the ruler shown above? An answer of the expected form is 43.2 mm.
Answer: 50 mm
